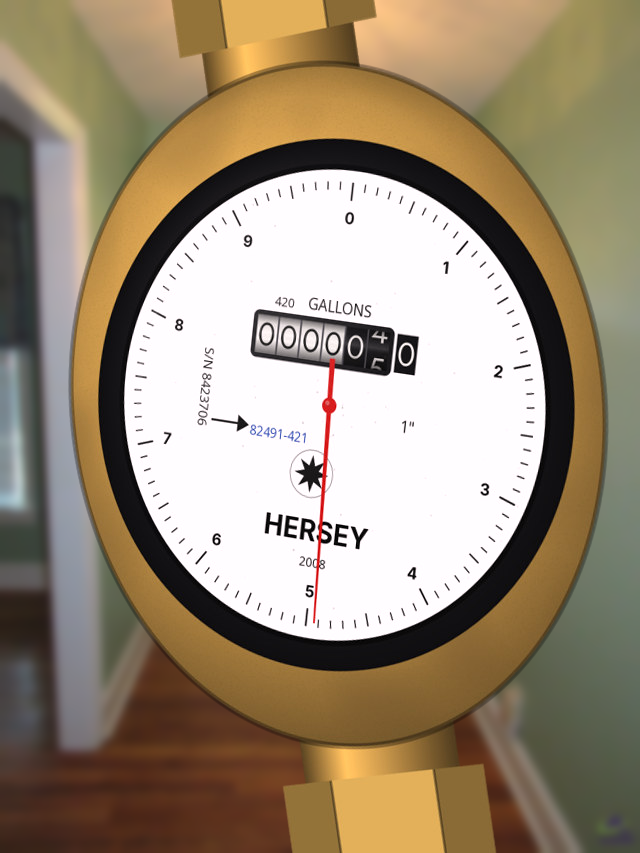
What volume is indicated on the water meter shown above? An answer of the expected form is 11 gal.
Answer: 44.9 gal
